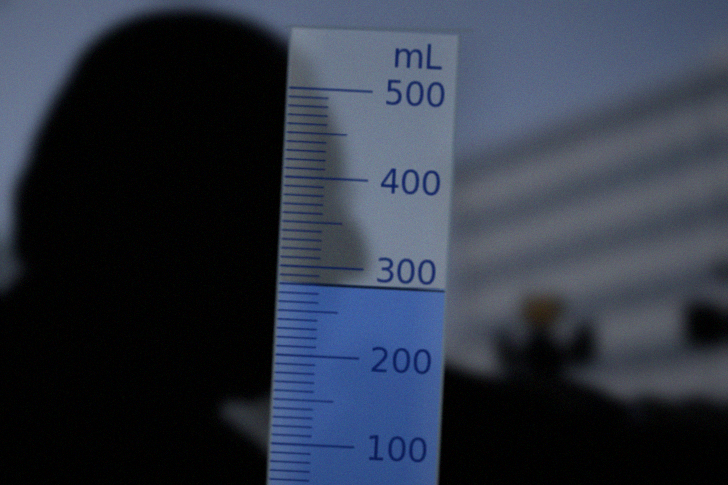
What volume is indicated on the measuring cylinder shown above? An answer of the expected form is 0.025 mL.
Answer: 280 mL
